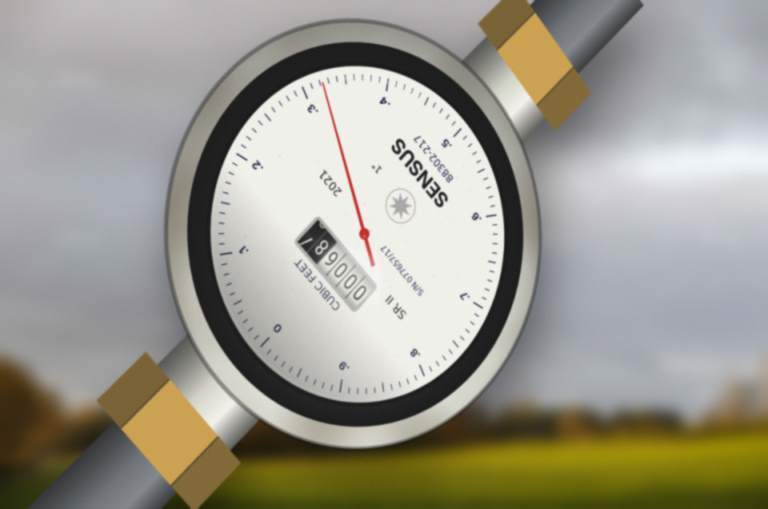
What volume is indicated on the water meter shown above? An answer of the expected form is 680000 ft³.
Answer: 687.32 ft³
